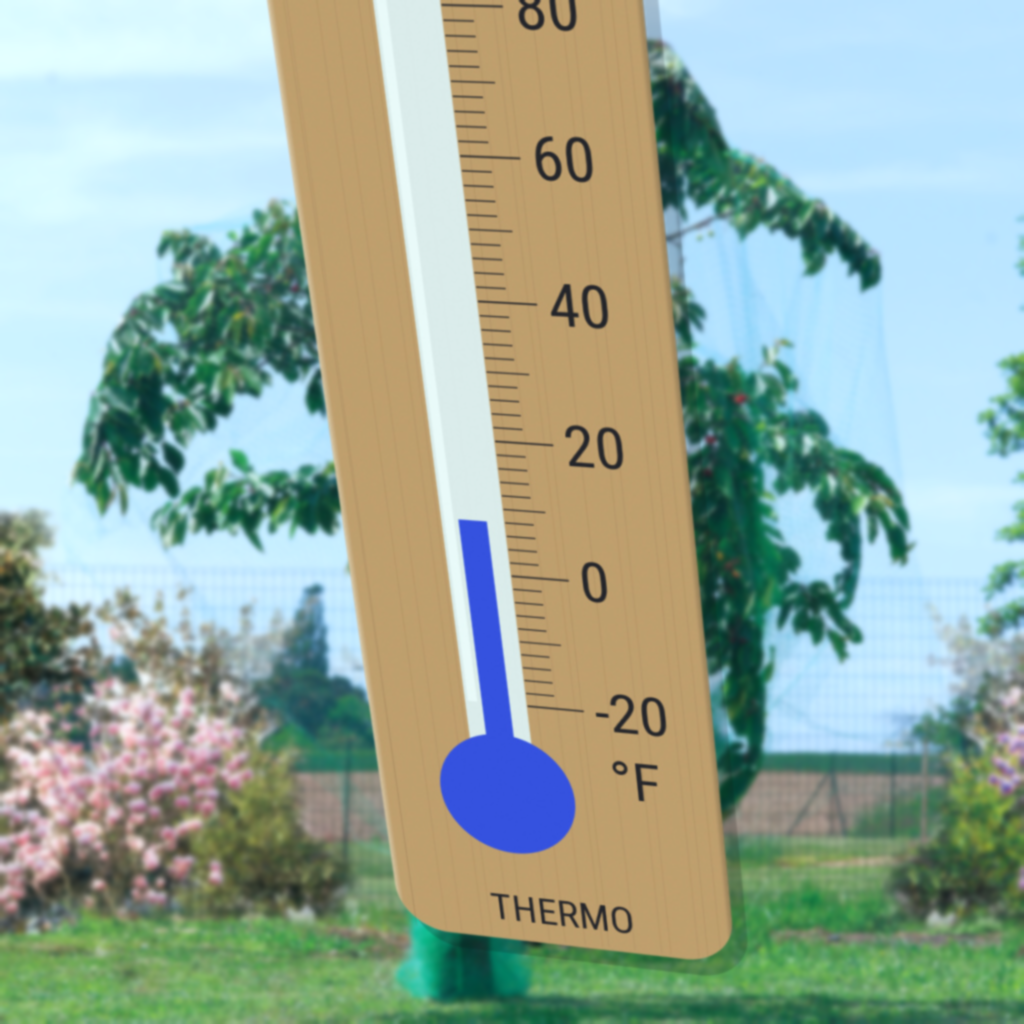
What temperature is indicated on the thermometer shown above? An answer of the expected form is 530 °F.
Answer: 8 °F
